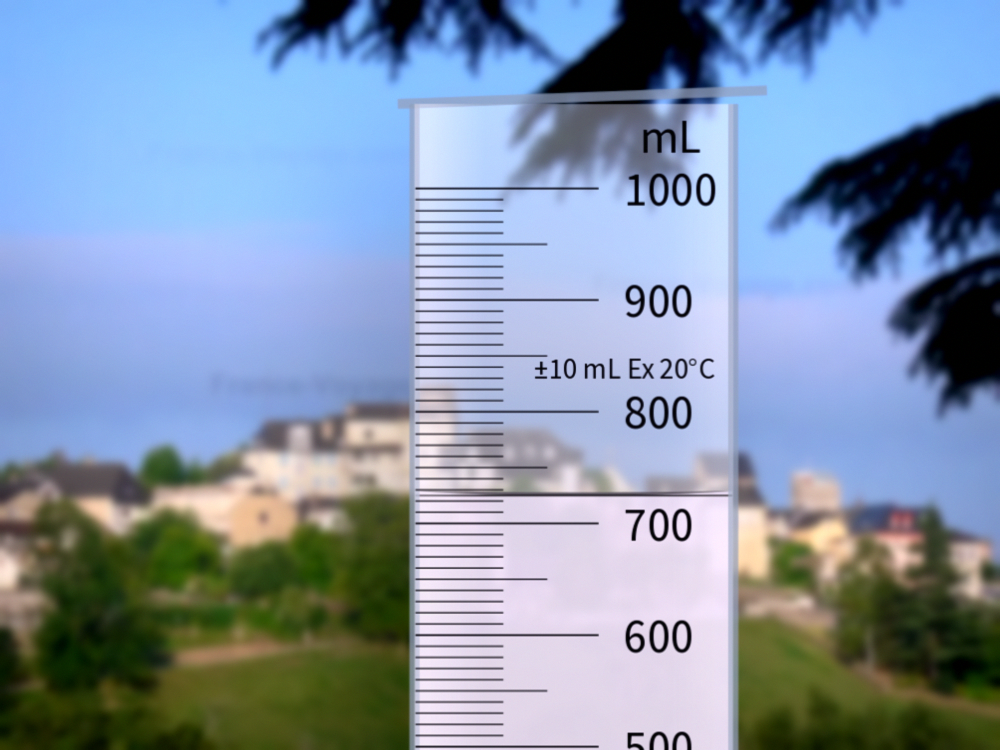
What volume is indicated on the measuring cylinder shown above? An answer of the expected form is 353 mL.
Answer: 725 mL
